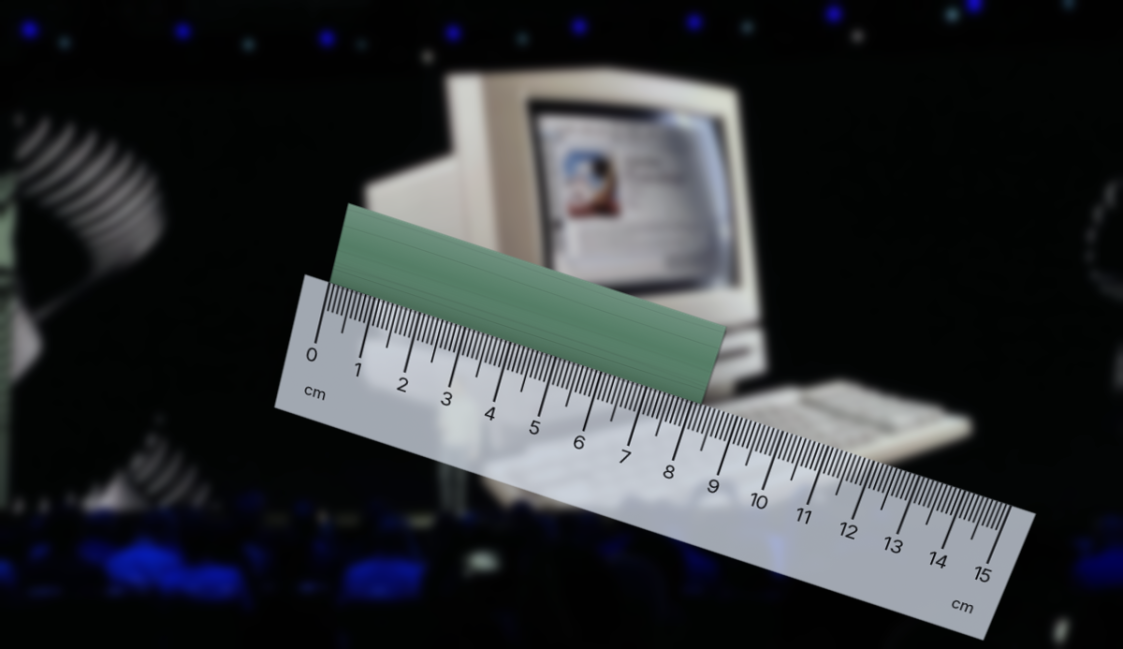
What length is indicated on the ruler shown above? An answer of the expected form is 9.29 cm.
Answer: 8.2 cm
